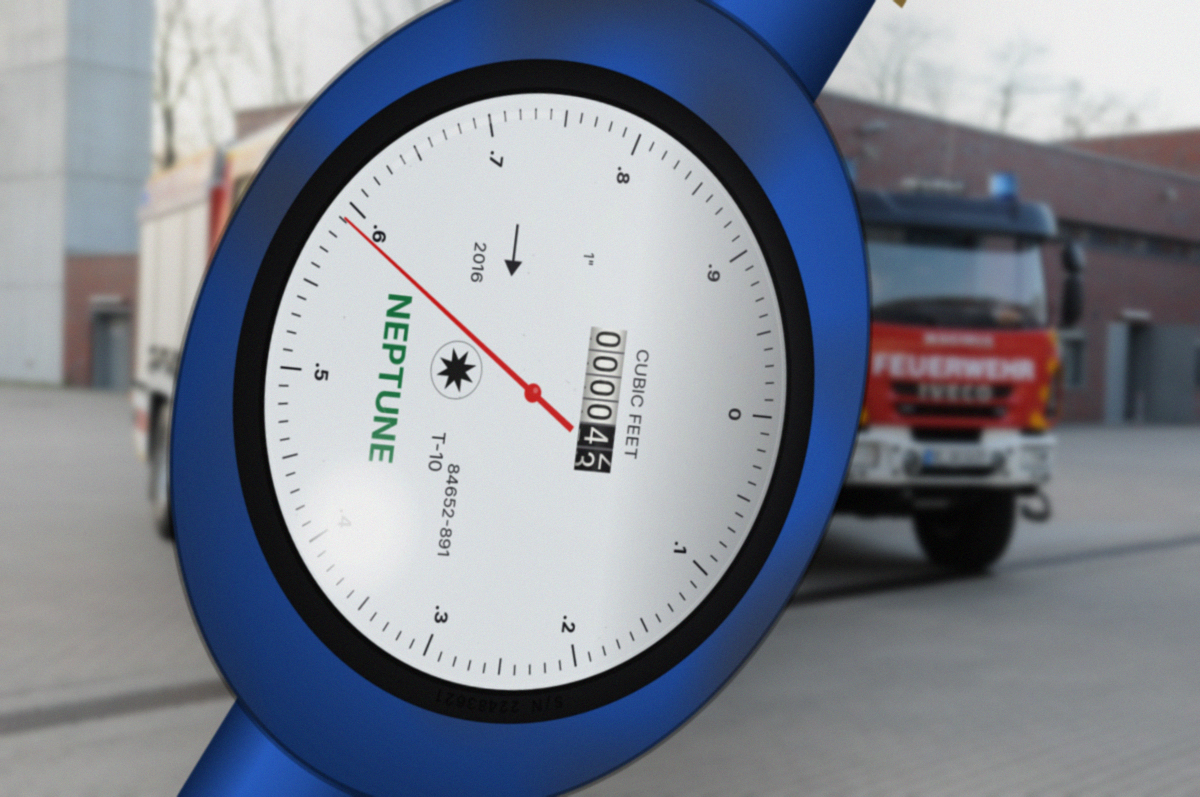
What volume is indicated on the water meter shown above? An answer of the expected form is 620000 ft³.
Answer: 42.59 ft³
